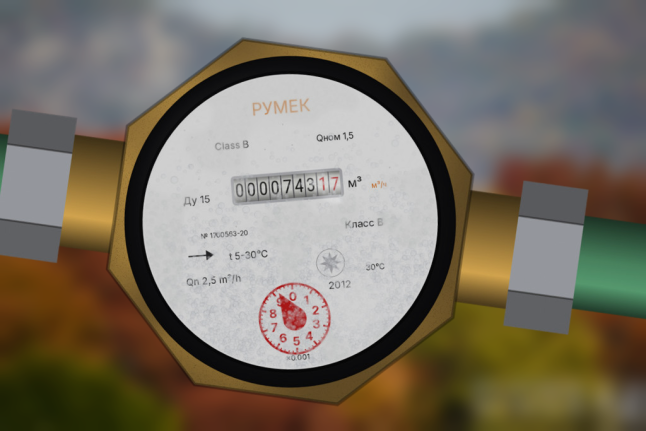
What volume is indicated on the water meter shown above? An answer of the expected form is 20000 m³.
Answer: 743.169 m³
